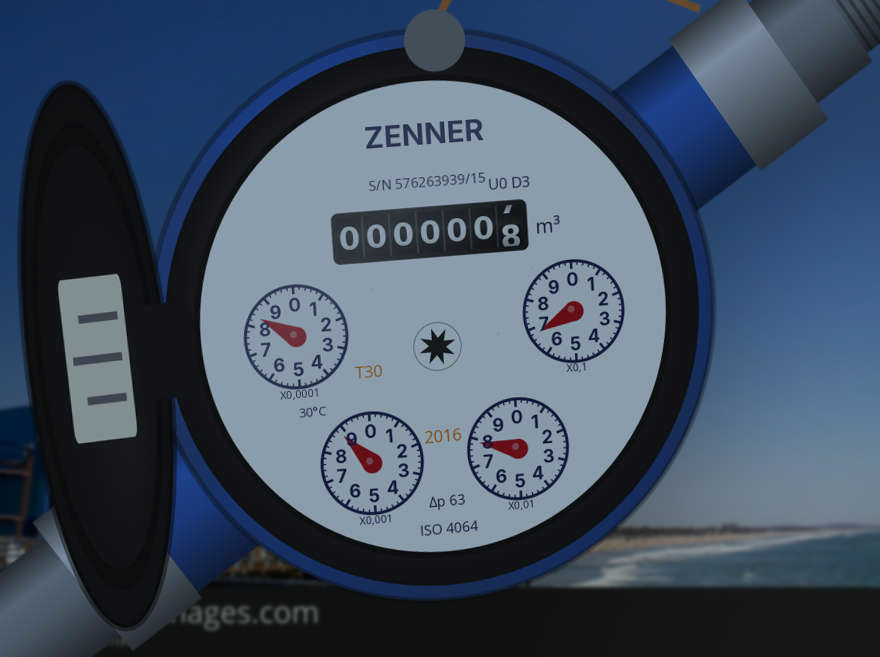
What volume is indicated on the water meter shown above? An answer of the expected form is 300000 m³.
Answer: 7.6788 m³
